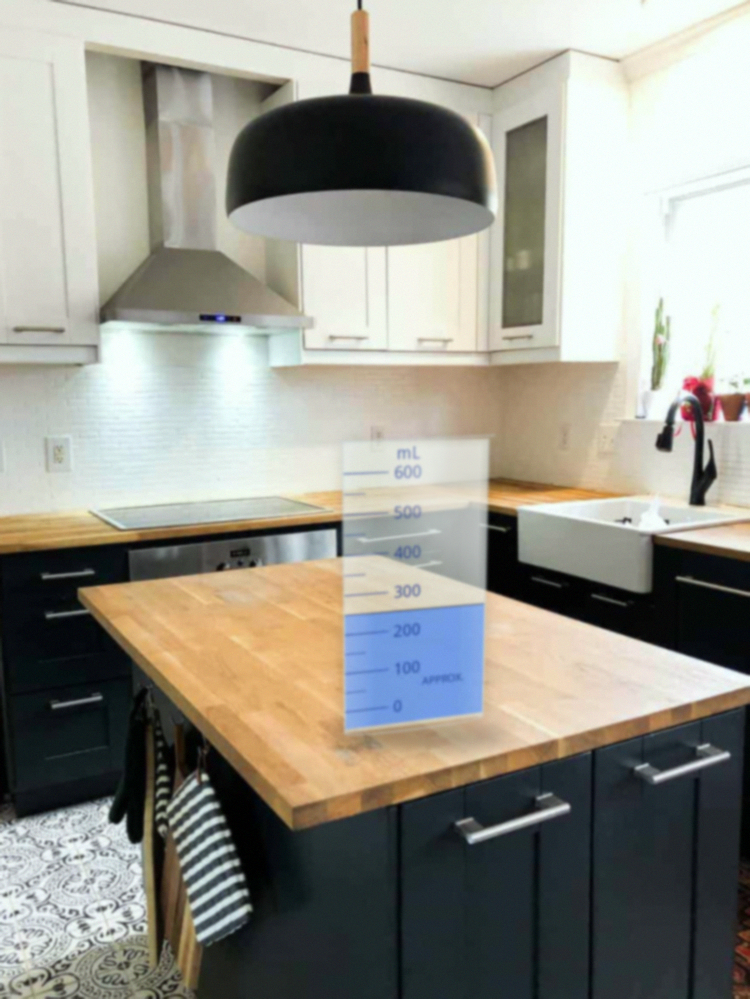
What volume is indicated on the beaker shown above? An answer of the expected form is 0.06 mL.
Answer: 250 mL
